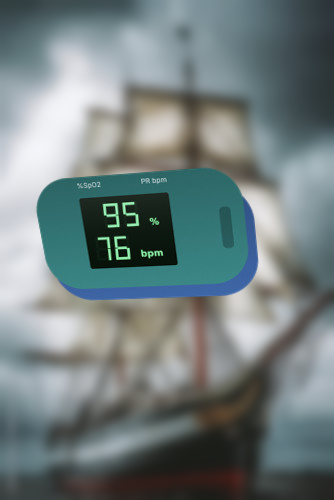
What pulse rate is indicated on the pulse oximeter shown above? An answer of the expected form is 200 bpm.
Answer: 76 bpm
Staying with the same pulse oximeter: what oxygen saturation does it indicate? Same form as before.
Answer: 95 %
